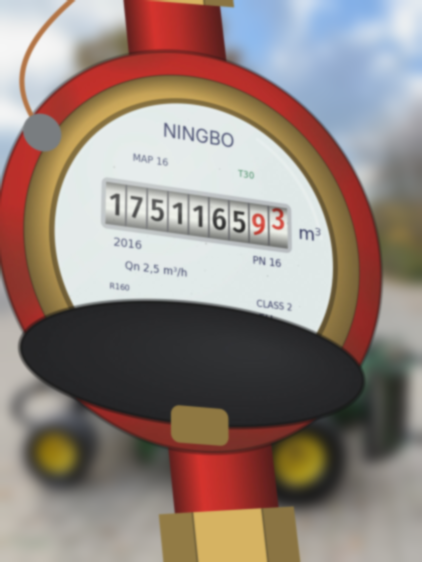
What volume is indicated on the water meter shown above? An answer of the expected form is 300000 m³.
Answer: 1751165.93 m³
